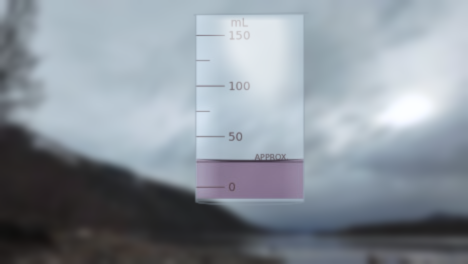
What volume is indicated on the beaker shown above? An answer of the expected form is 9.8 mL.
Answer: 25 mL
